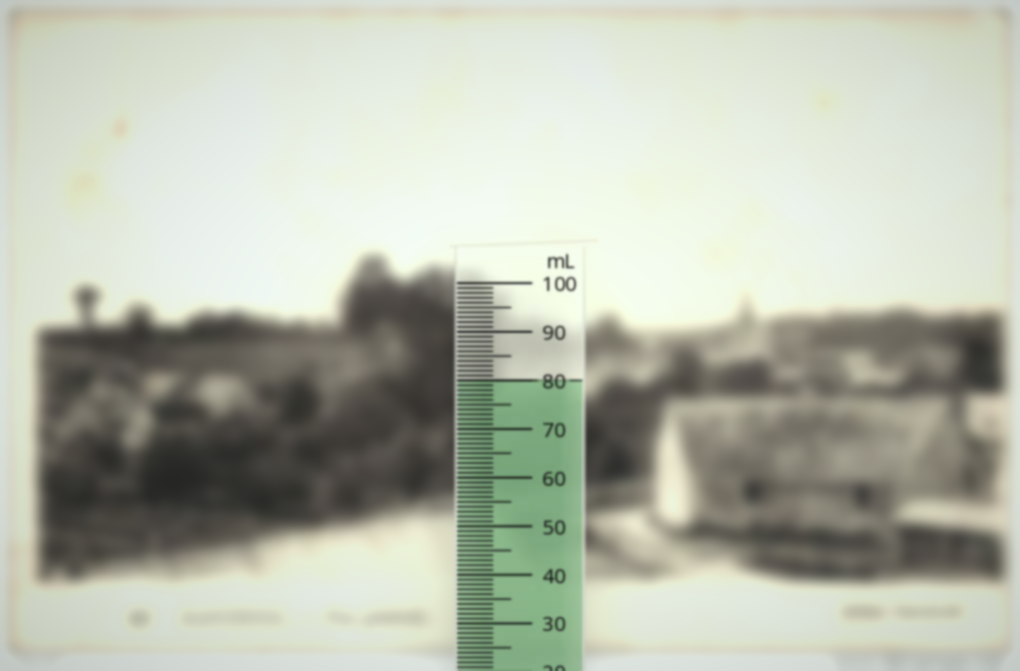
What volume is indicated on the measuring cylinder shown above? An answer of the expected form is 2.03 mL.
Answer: 80 mL
